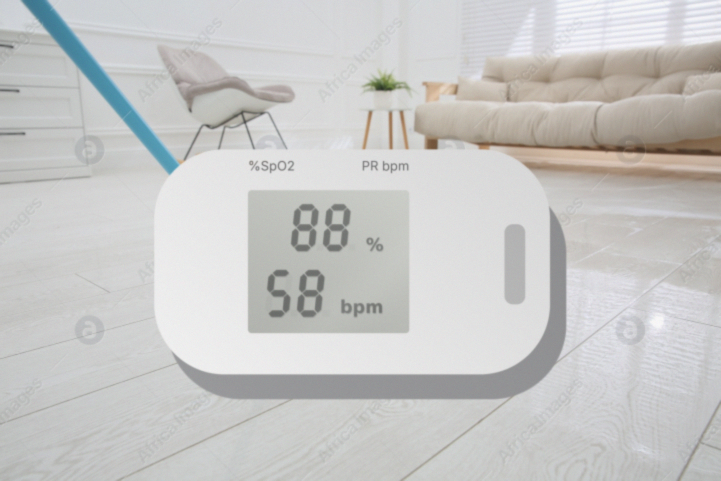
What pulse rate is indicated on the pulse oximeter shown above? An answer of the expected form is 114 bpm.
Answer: 58 bpm
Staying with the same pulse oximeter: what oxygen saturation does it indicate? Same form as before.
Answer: 88 %
